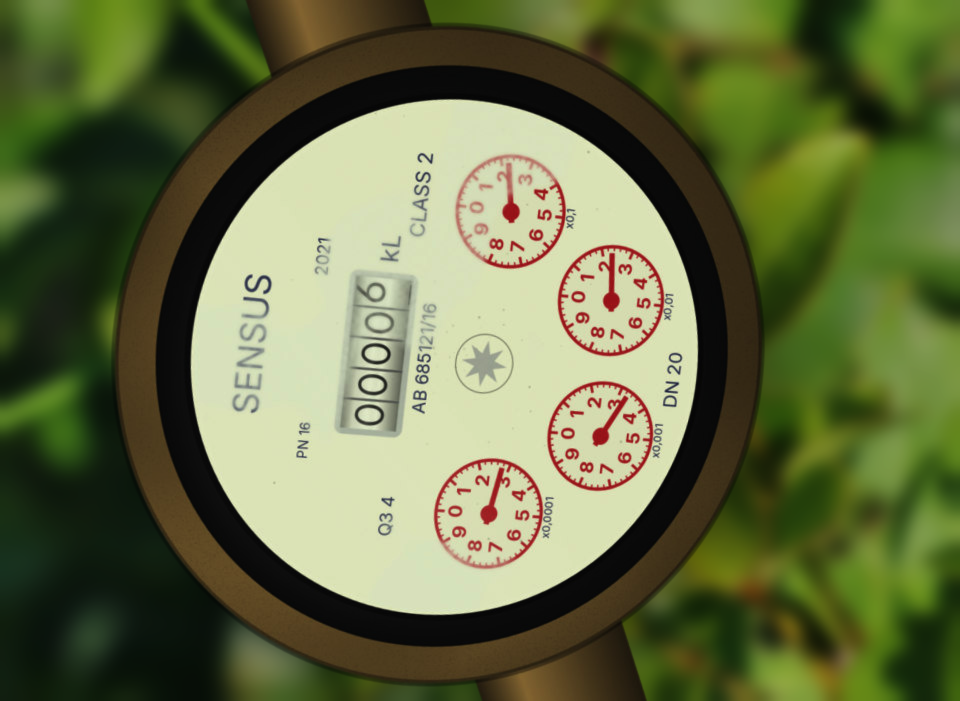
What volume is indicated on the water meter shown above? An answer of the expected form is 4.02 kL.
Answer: 6.2232 kL
